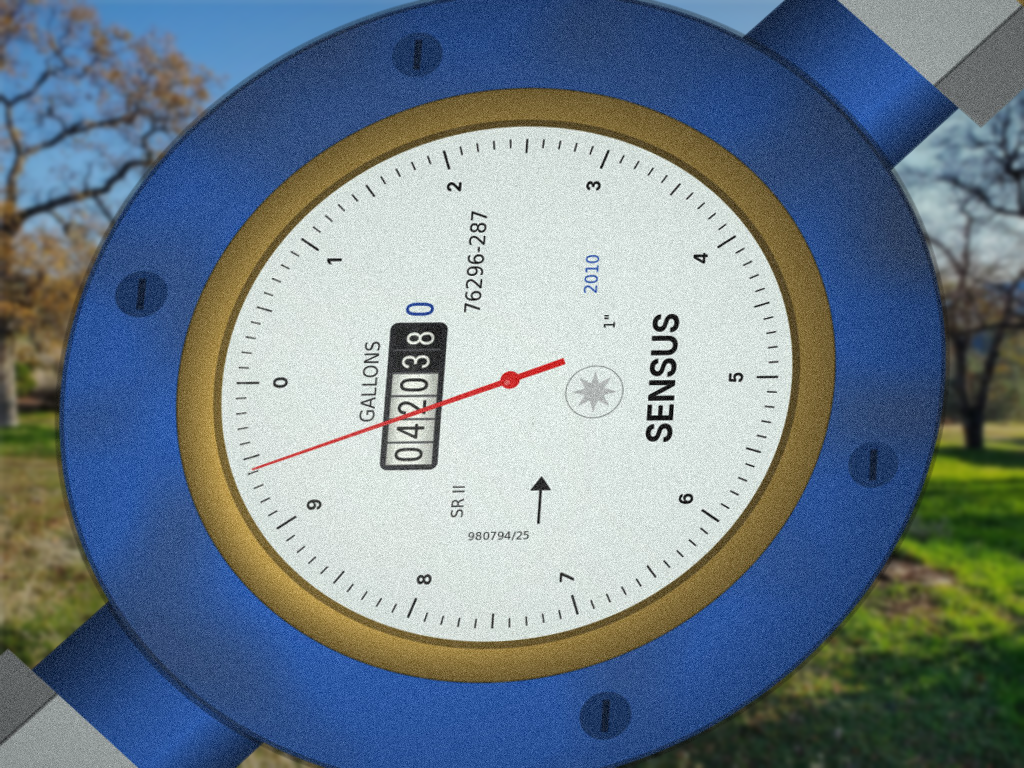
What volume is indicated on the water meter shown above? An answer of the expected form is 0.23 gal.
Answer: 420379.4 gal
